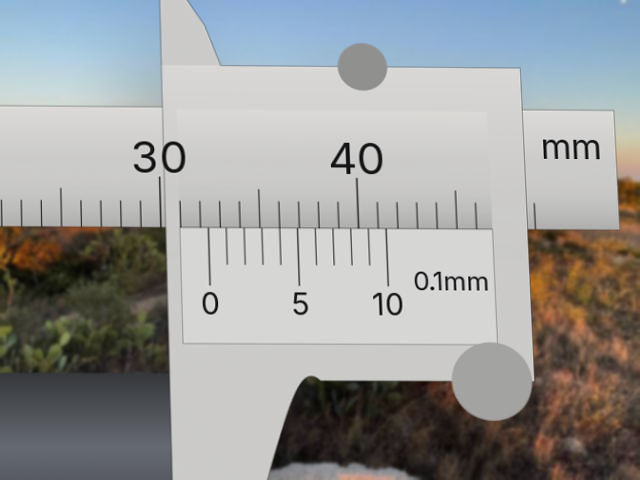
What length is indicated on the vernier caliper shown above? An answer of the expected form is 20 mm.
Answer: 32.4 mm
